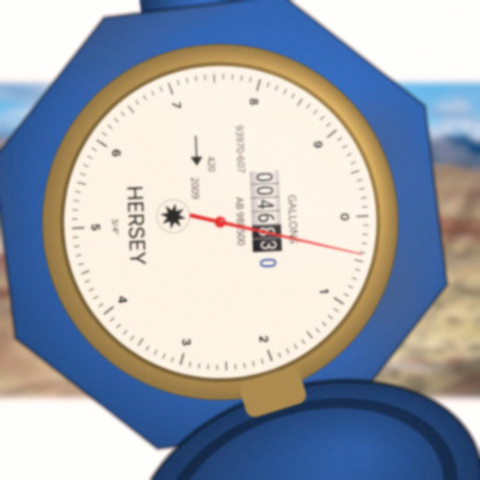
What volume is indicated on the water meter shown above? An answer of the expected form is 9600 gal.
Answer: 46830.4 gal
